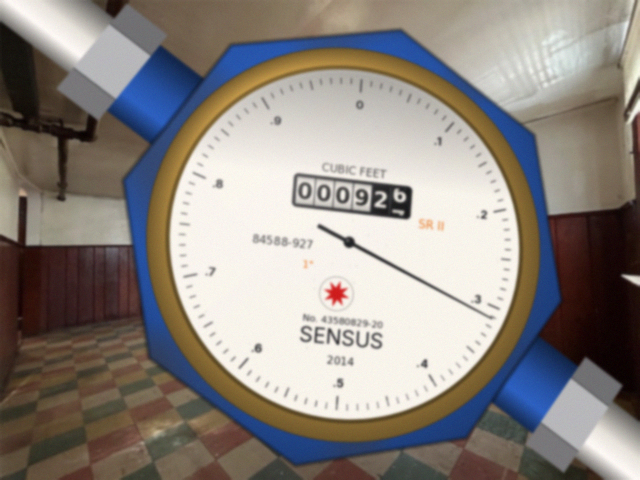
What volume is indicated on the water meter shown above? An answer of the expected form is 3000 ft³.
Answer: 926.31 ft³
